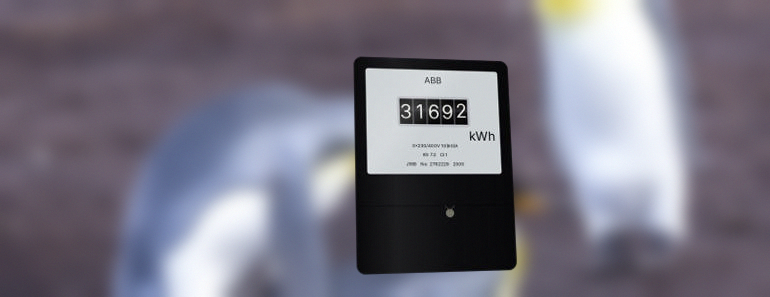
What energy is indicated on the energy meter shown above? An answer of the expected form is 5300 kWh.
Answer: 31692 kWh
